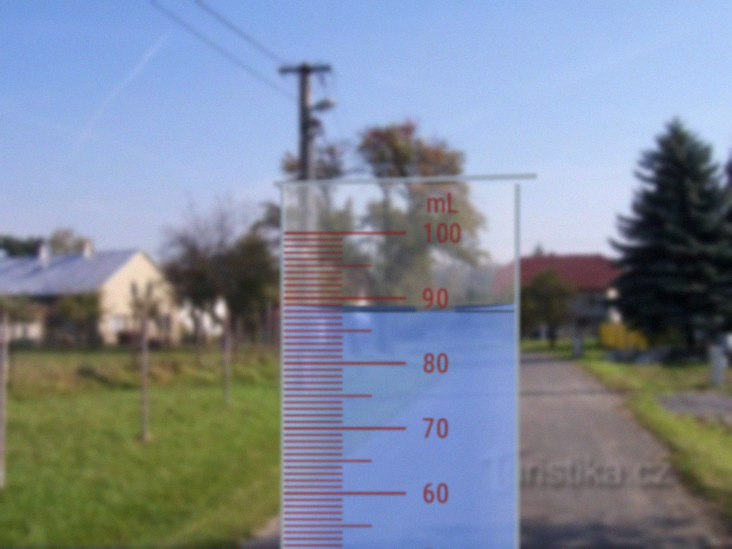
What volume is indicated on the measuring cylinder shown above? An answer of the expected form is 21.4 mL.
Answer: 88 mL
